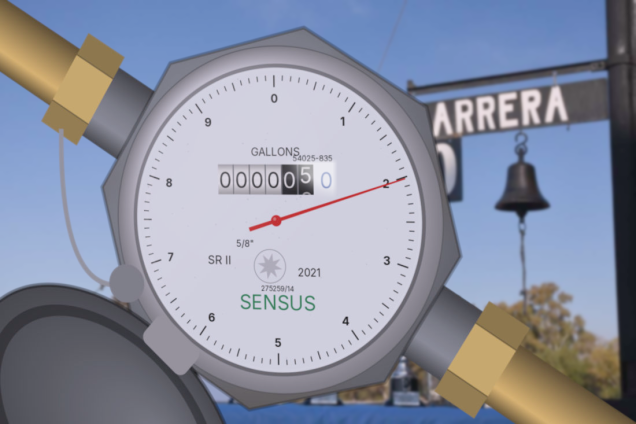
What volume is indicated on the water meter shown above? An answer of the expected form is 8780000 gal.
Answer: 52.0 gal
